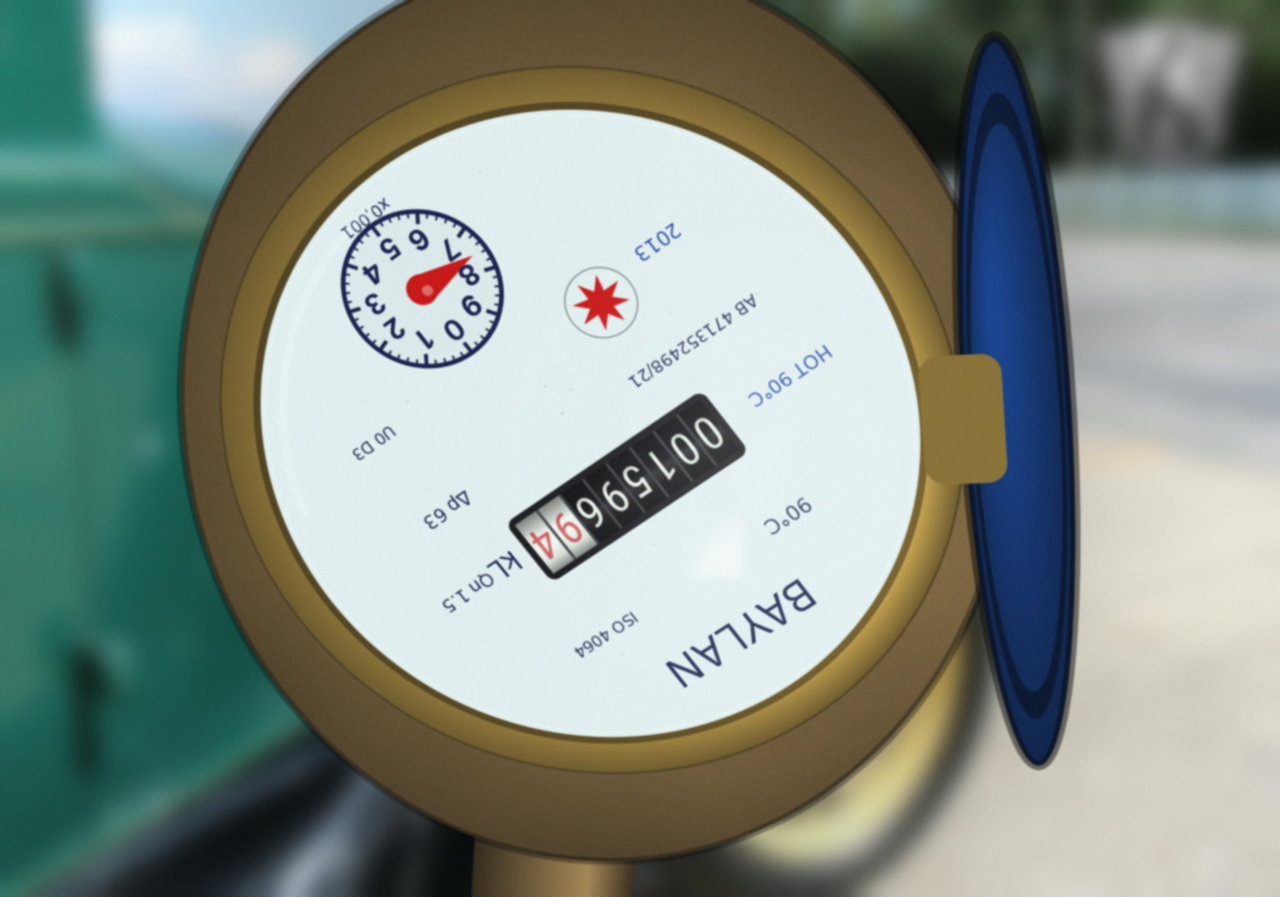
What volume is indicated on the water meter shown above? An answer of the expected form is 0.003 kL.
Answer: 1596.947 kL
